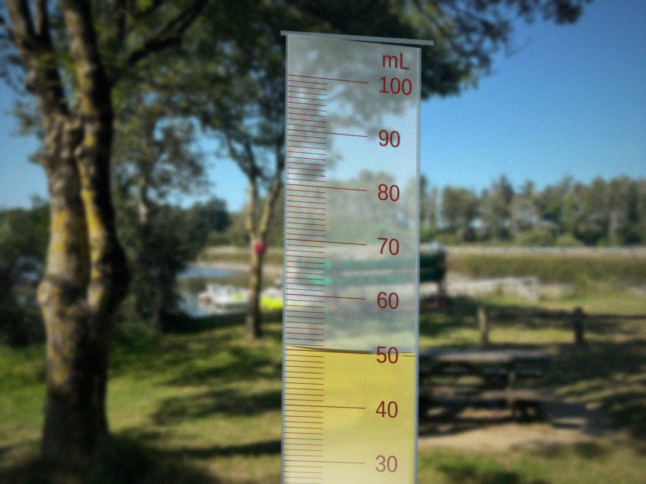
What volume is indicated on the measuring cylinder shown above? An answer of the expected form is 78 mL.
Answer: 50 mL
